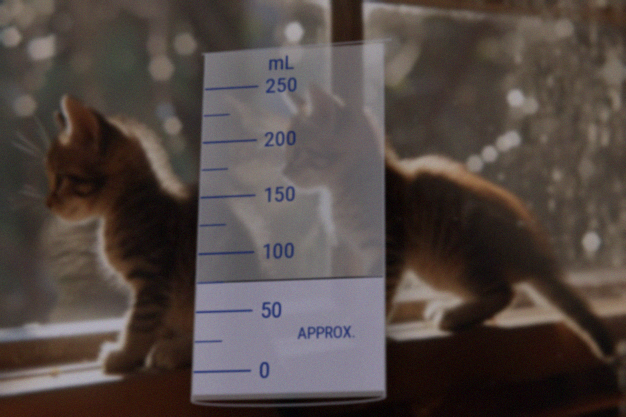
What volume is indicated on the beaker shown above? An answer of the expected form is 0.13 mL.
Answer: 75 mL
